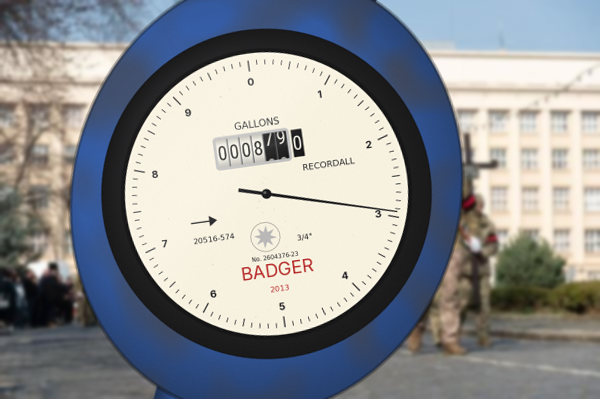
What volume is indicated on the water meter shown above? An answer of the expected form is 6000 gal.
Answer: 8792.9 gal
